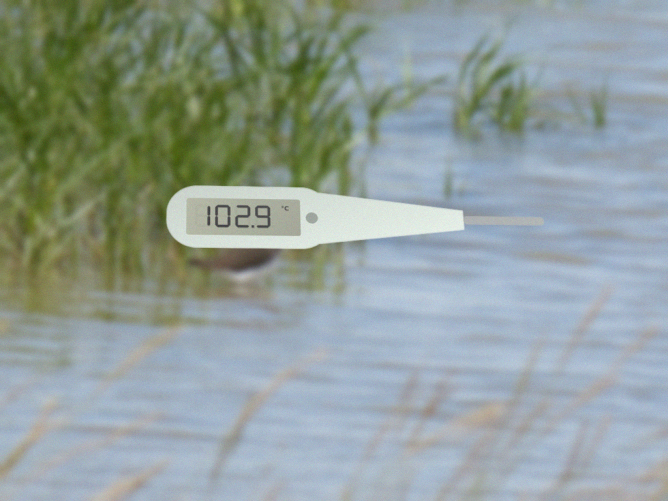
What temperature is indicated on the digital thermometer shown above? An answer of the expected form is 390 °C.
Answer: 102.9 °C
